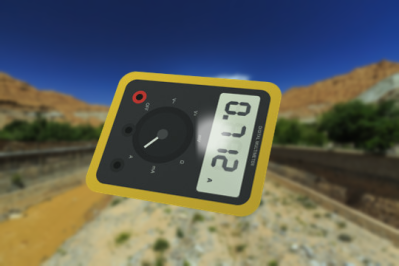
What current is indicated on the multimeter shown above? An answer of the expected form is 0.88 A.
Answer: 0.712 A
